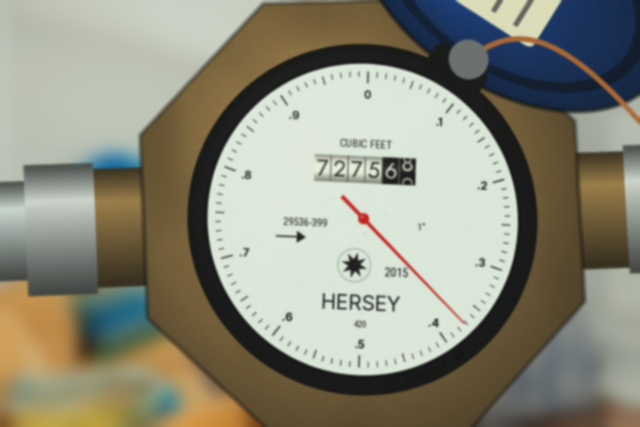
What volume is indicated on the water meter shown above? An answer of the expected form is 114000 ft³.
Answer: 727568.37 ft³
